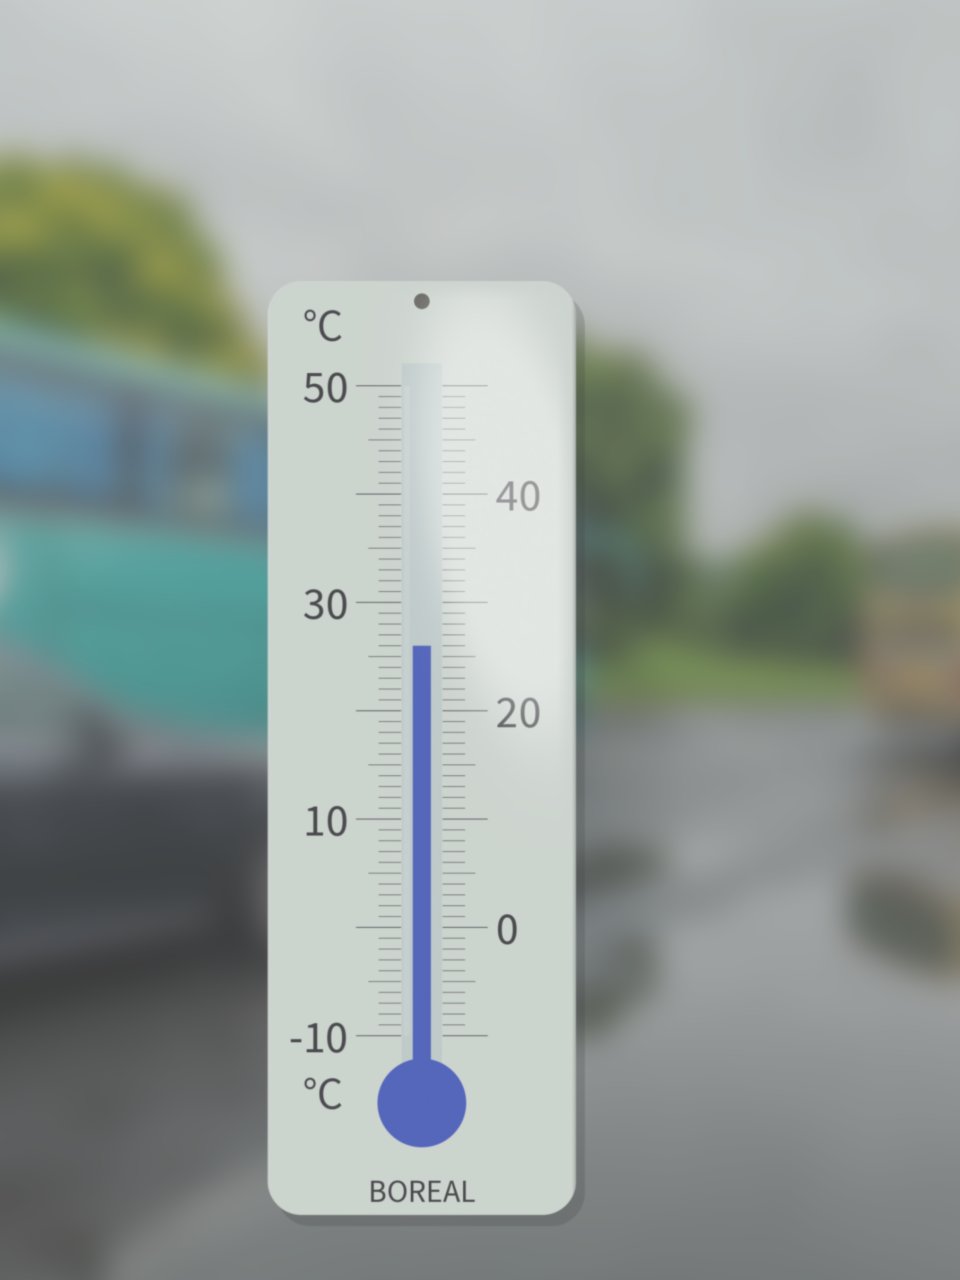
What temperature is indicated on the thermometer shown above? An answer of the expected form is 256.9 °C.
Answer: 26 °C
